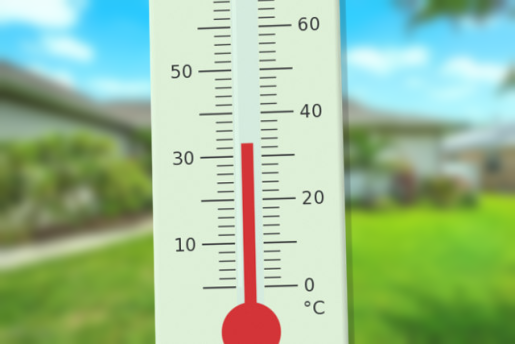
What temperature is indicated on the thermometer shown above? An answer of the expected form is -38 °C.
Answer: 33 °C
